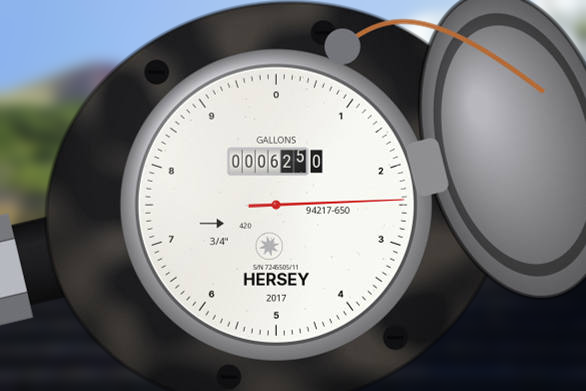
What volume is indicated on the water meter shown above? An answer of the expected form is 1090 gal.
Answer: 6252.4 gal
